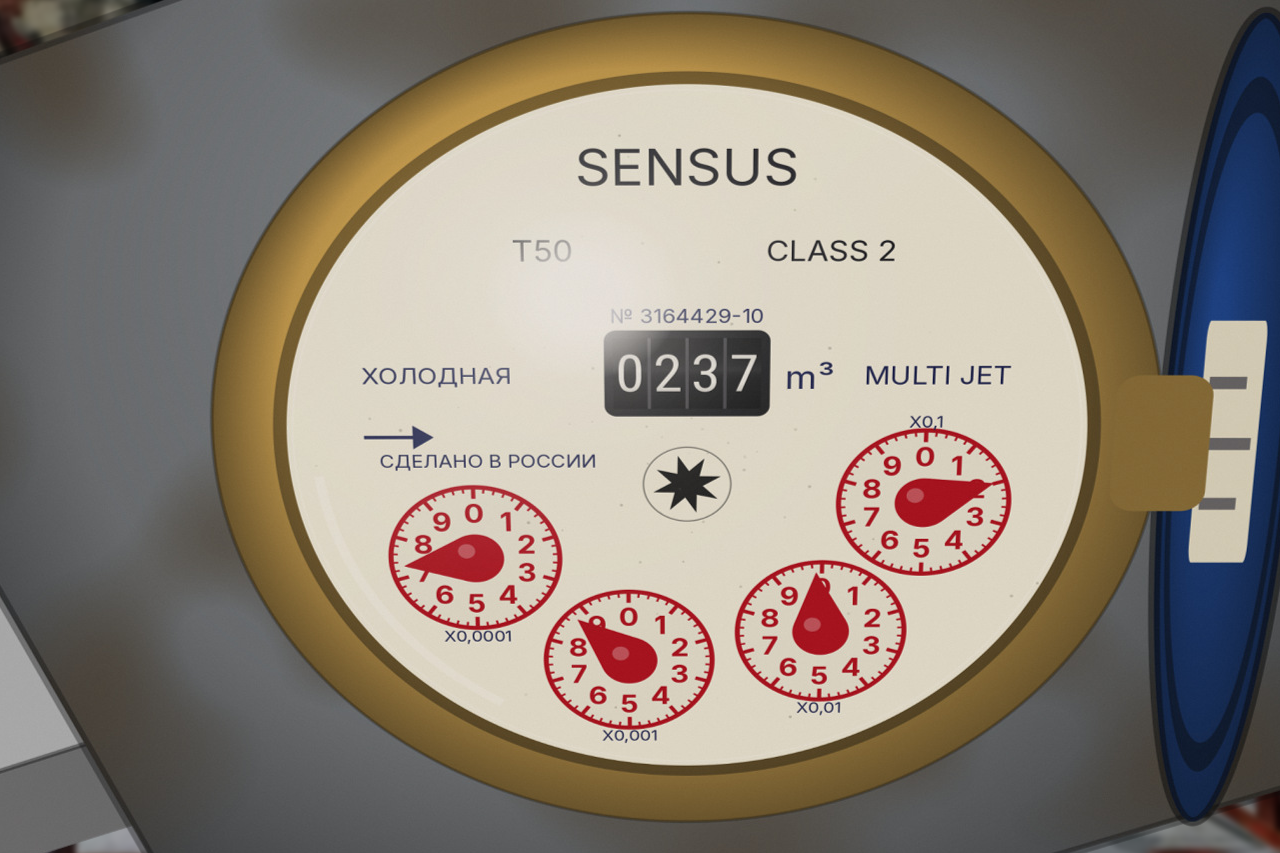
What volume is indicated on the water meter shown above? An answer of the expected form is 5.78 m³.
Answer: 237.1987 m³
